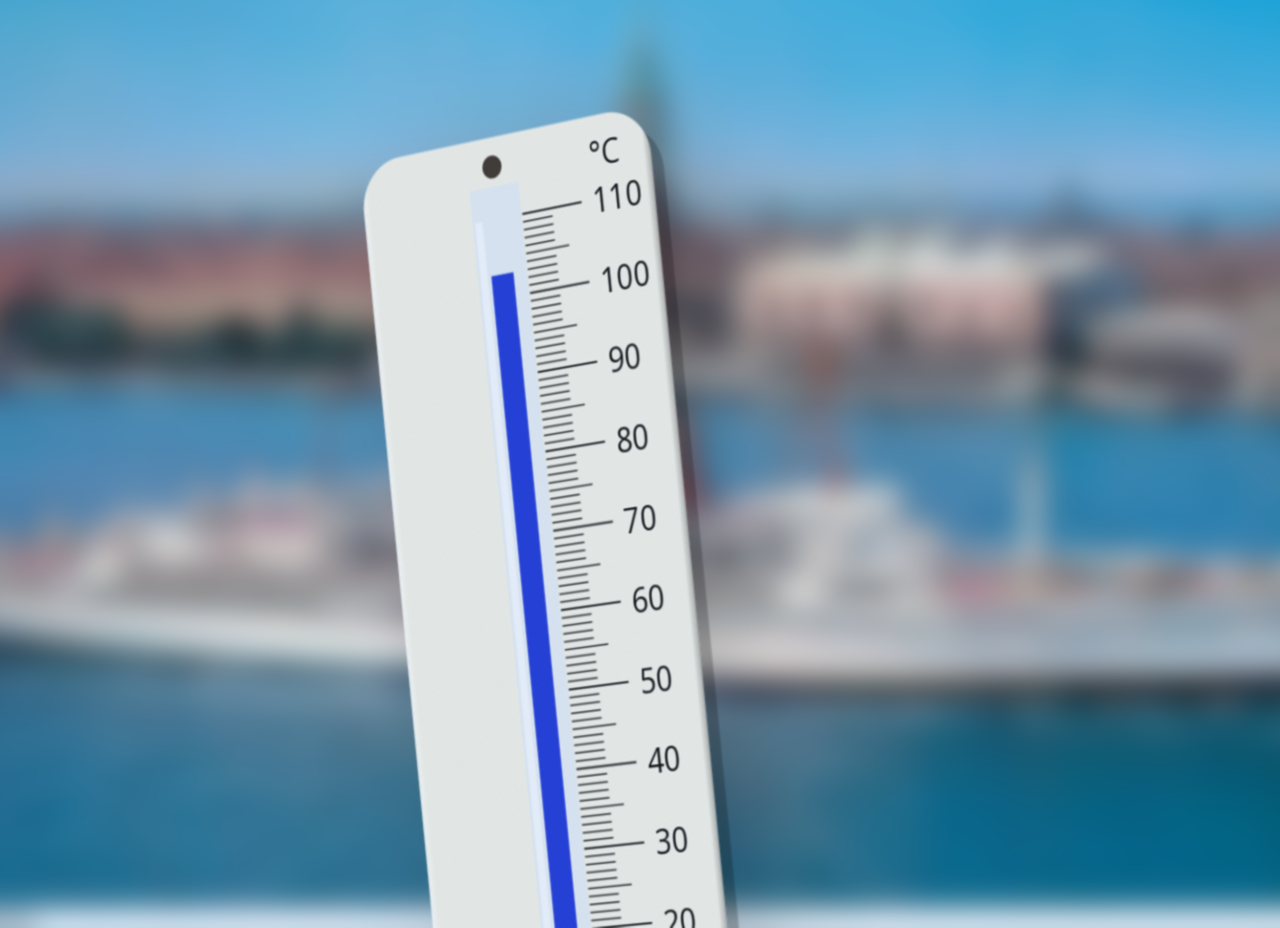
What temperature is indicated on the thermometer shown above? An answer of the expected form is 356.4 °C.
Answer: 103 °C
